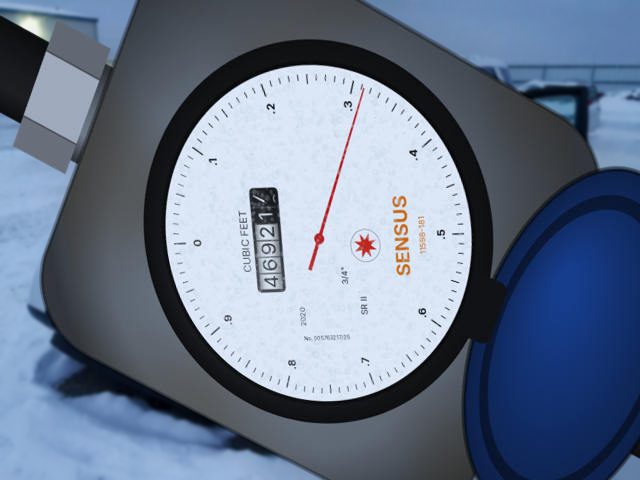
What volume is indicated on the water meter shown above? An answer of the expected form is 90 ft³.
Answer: 469217.31 ft³
